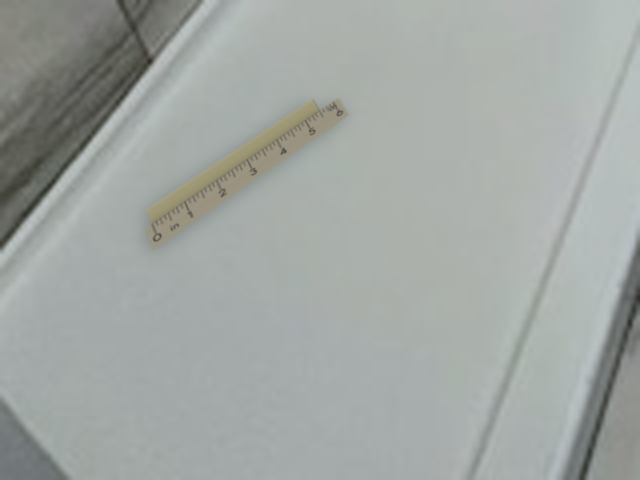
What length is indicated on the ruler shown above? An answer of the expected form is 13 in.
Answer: 5.5 in
